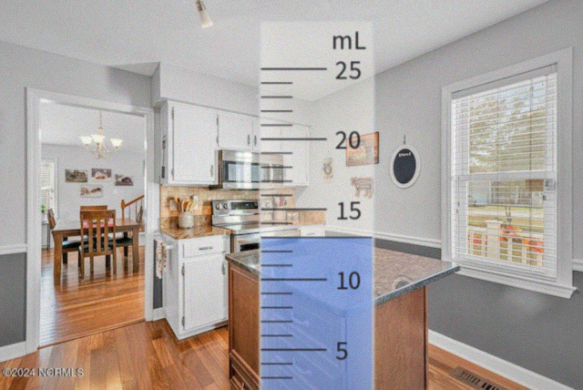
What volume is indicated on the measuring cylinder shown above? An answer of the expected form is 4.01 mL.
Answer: 13 mL
